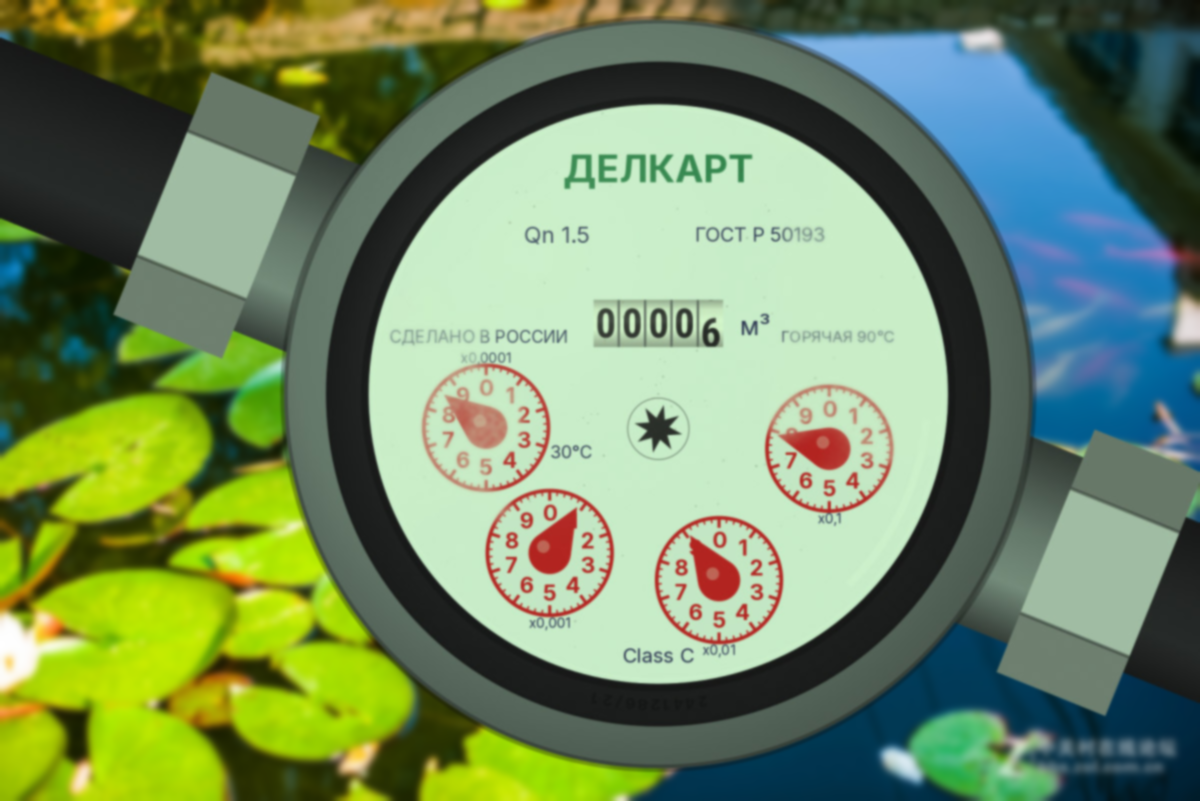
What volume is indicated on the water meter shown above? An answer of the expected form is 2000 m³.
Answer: 5.7908 m³
